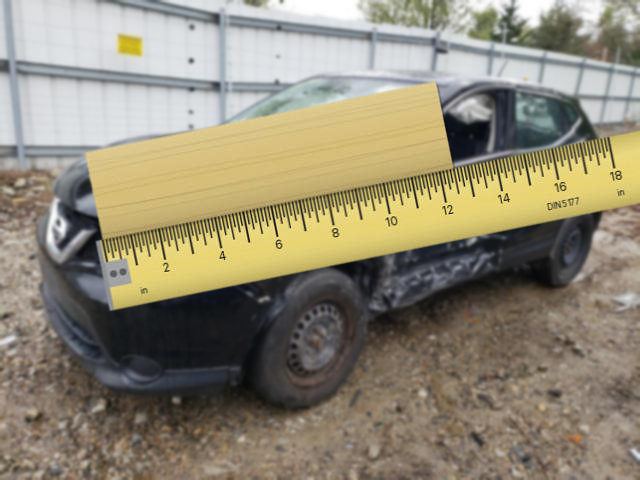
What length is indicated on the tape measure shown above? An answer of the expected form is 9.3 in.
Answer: 12.5 in
